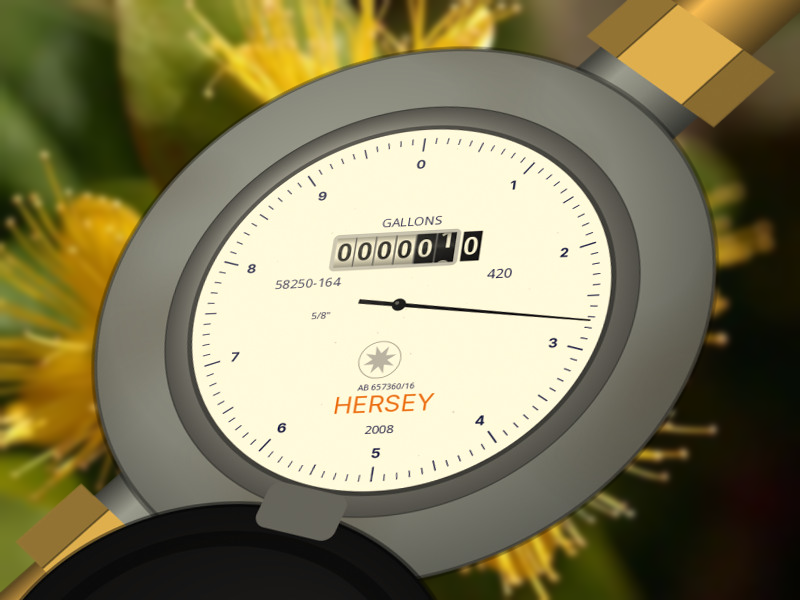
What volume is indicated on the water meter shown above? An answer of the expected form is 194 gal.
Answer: 12.7 gal
